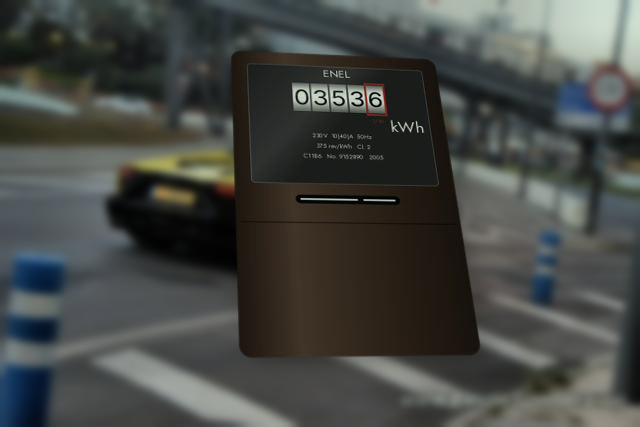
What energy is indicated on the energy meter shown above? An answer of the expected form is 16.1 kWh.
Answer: 353.6 kWh
